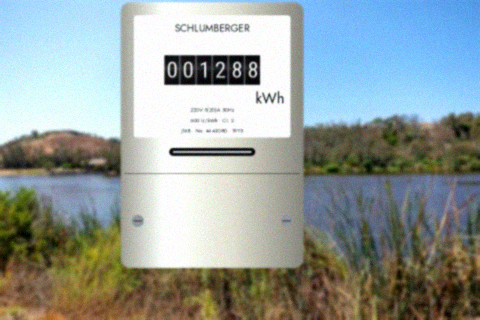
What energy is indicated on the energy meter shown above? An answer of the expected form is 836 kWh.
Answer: 1288 kWh
